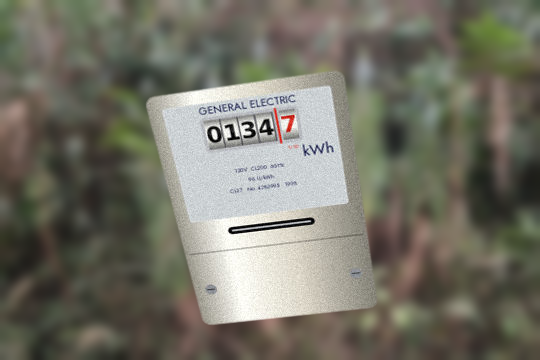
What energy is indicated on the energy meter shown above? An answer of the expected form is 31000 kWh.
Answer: 134.7 kWh
